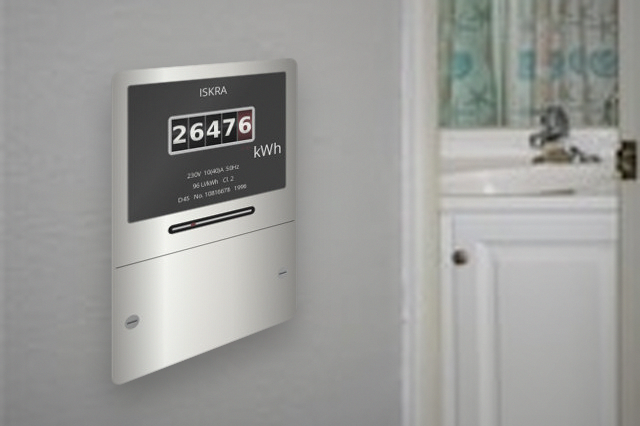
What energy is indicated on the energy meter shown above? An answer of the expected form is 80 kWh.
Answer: 2647.6 kWh
